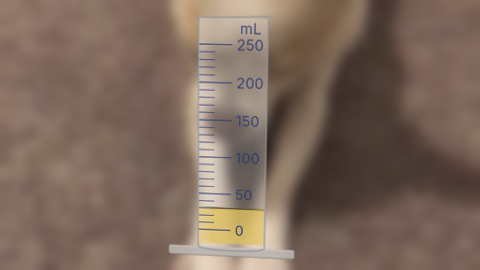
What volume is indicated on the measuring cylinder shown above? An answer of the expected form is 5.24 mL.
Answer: 30 mL
